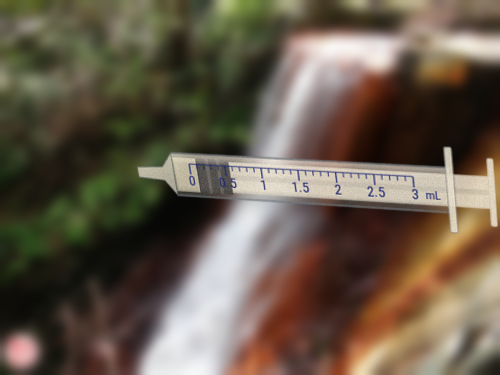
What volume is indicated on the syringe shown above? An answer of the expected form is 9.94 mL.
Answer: 0.1 mL
